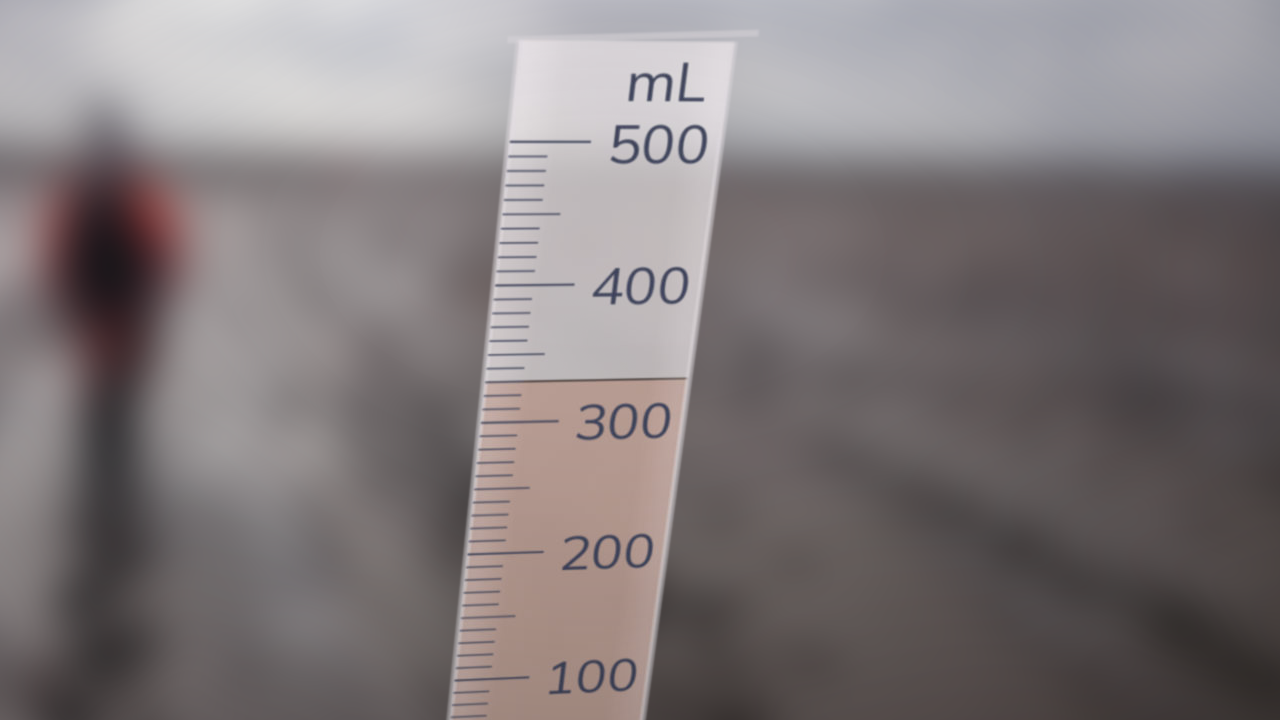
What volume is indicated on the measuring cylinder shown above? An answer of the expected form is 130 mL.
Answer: 330 mL
